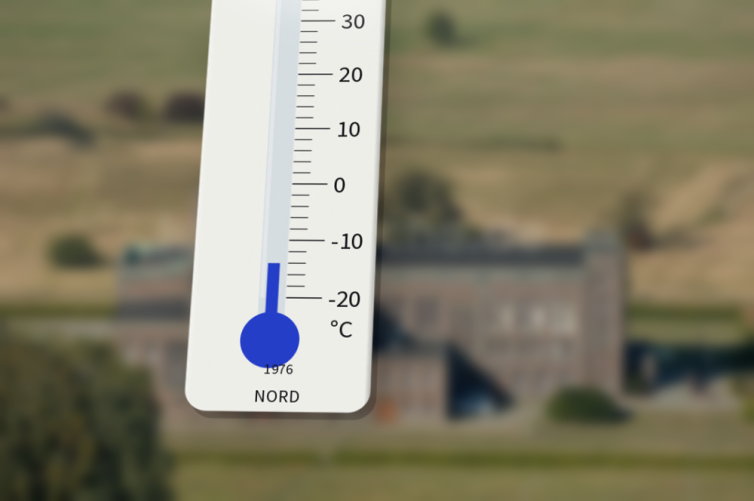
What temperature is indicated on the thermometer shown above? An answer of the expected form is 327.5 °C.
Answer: -14 °C
